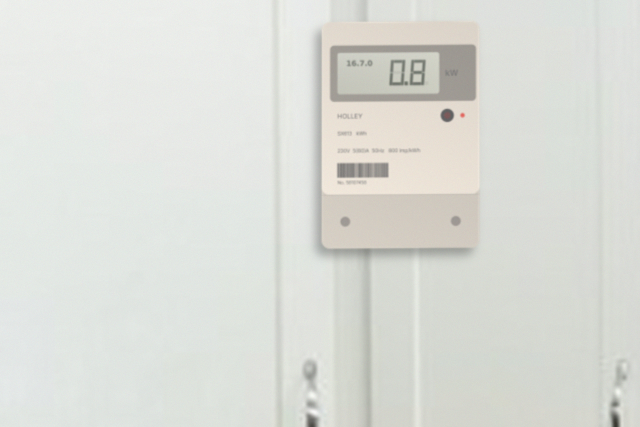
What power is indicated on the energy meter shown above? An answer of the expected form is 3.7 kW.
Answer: 0.8 kW
